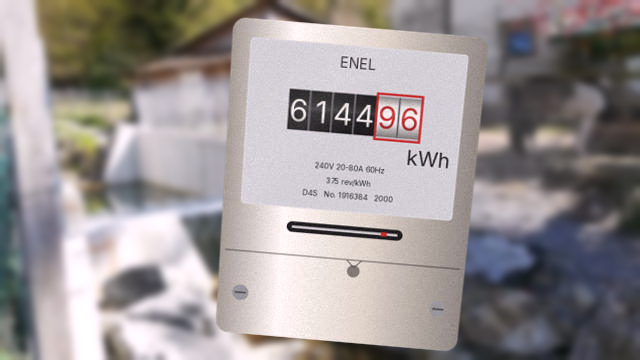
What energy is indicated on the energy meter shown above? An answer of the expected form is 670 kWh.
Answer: 6144.96 kWh
